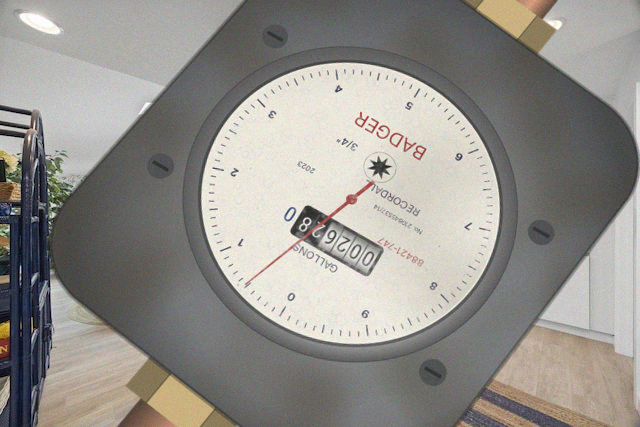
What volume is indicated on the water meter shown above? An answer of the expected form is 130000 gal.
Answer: 26280.5 gal
